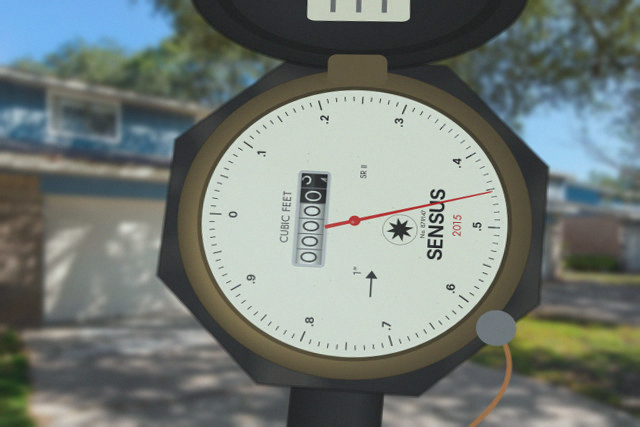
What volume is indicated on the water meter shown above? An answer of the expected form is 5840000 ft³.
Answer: 3.45 ft³
